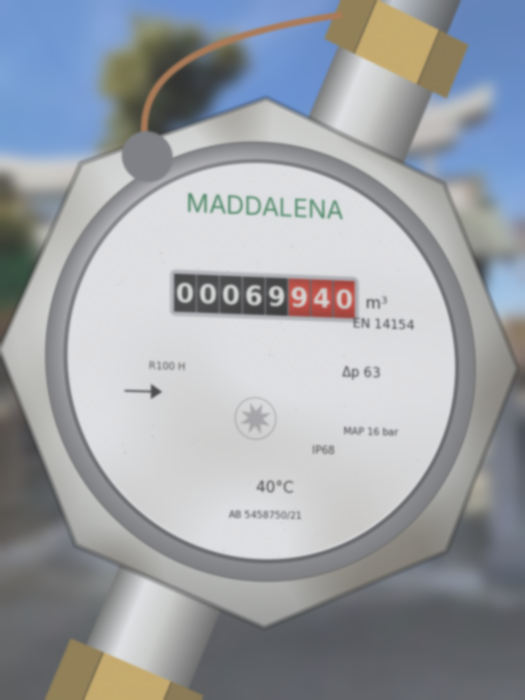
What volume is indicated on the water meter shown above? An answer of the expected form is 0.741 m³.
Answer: 69.940 m³
